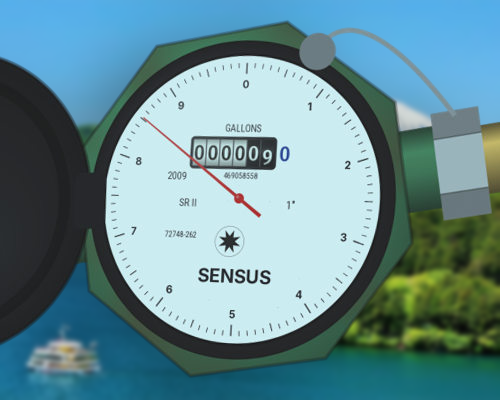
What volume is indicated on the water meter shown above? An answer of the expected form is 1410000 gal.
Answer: 88.5 gal
